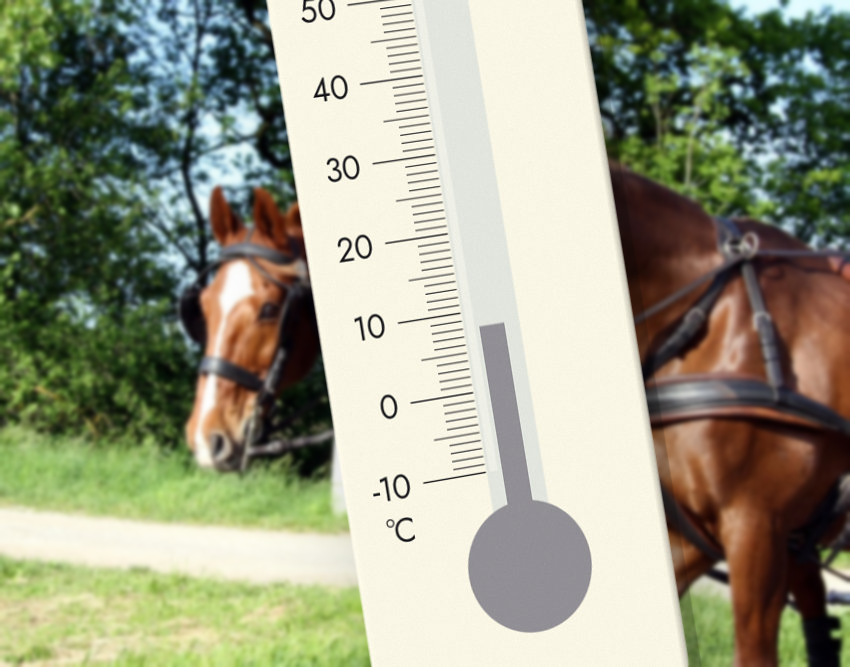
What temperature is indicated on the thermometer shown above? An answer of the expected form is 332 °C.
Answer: 8 °C
